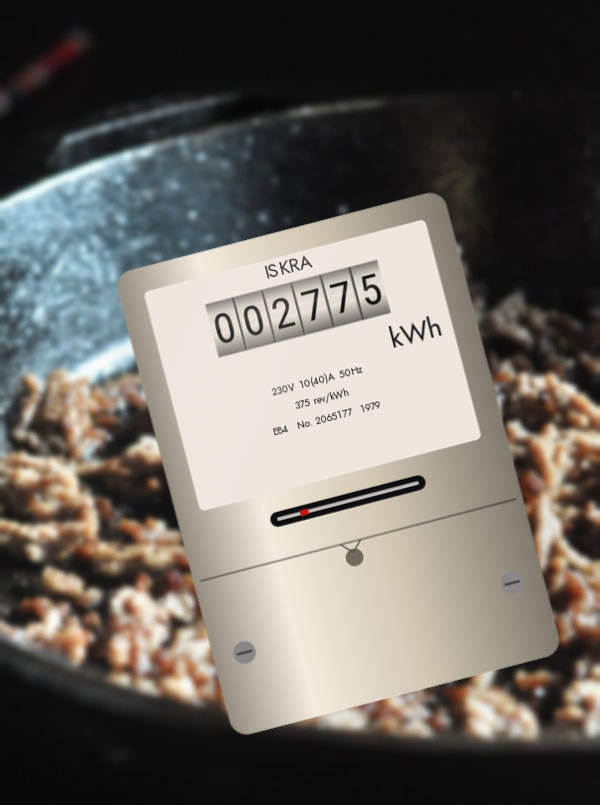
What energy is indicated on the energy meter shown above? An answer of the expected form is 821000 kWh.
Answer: 2775 kWh
